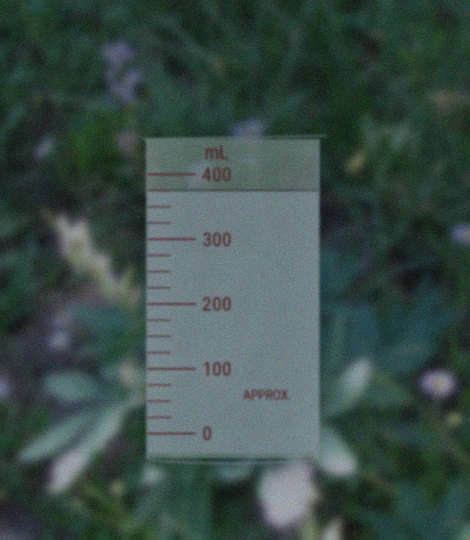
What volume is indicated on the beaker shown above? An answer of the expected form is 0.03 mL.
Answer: 375 mL
